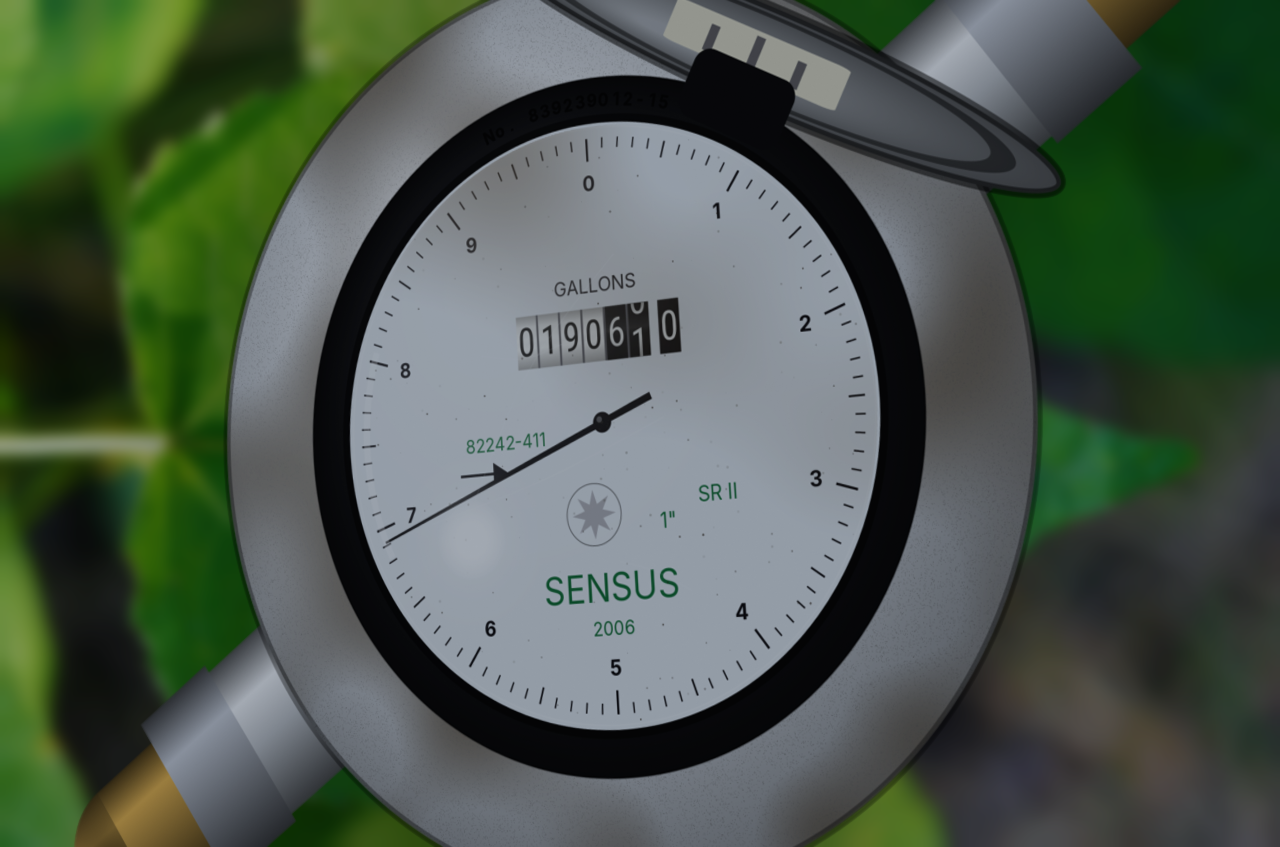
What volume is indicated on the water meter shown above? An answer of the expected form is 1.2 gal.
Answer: 190606.9 gal
